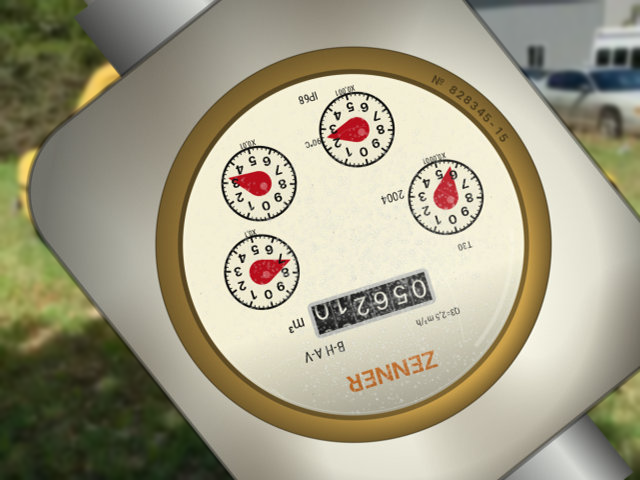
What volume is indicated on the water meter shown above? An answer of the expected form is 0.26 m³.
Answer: 56209.7325 m³
